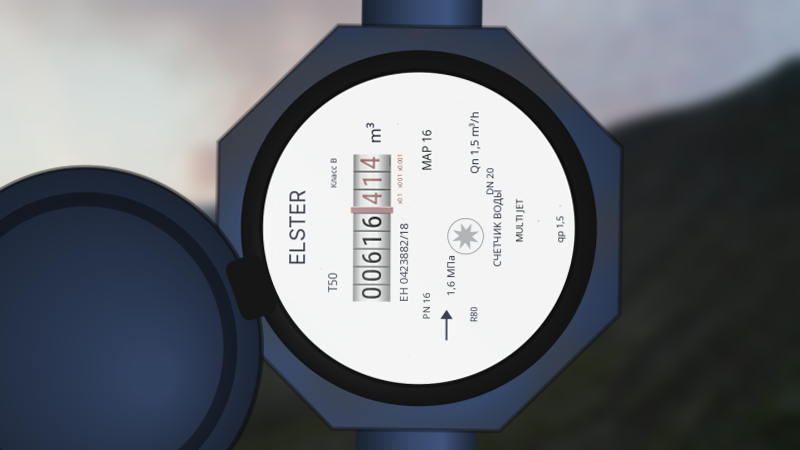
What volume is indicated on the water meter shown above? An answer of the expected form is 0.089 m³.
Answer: 616.414 m³
